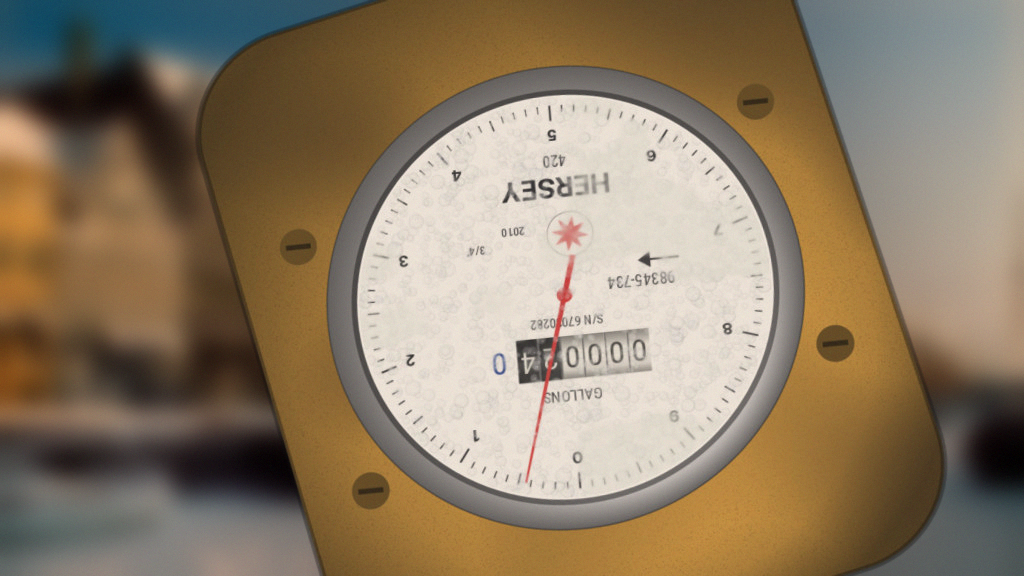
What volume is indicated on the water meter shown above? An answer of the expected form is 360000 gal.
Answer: 240.4 gal
